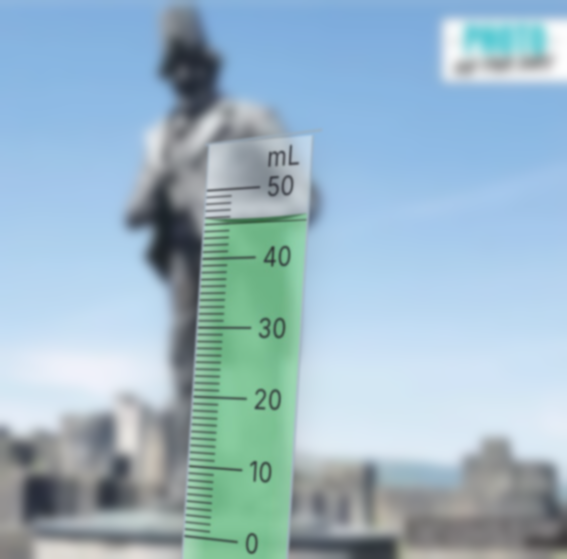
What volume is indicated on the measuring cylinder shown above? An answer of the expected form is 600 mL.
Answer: 45 mL
